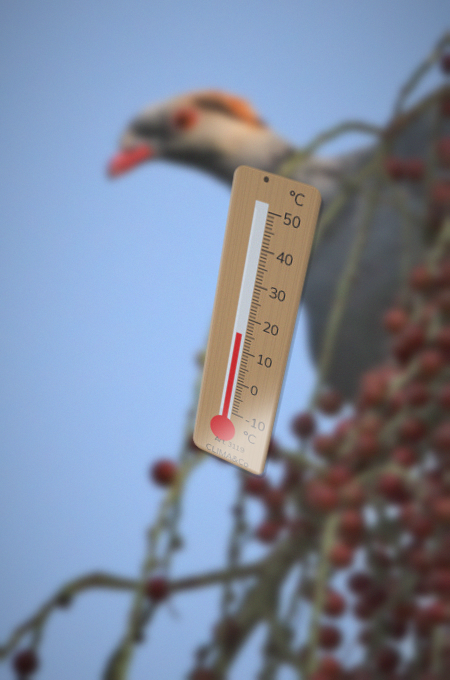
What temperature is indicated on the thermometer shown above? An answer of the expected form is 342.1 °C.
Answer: 15 °C
